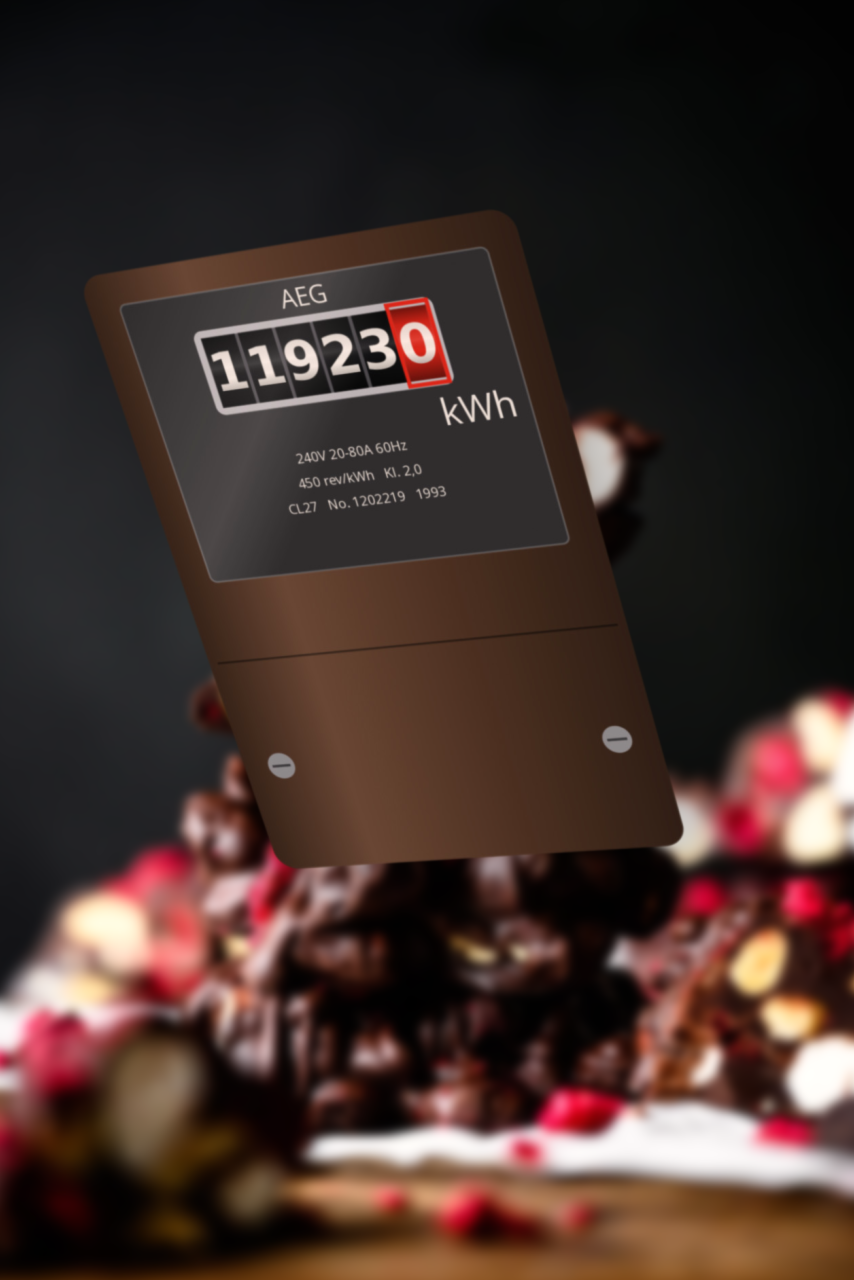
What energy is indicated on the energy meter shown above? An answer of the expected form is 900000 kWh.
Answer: 11923.0 kWh
